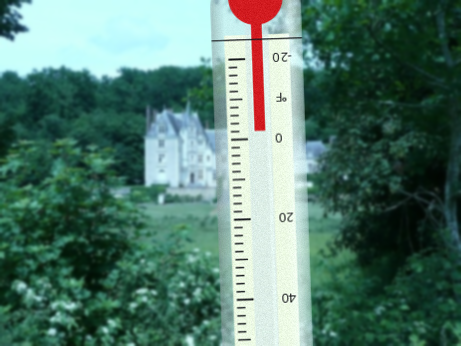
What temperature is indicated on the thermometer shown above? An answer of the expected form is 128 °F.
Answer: -2 °F
